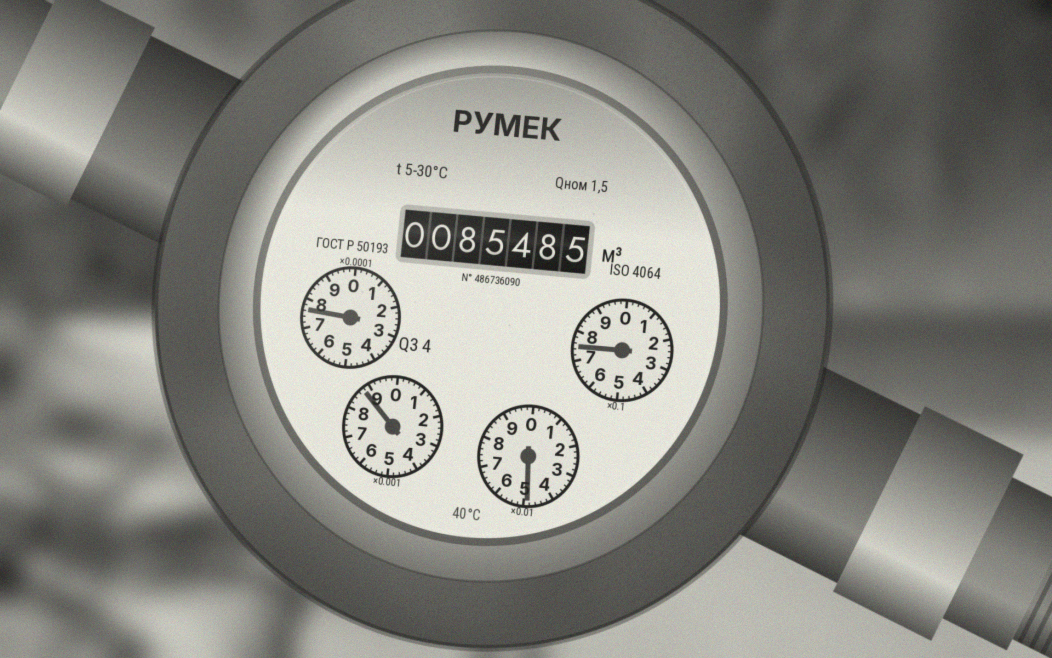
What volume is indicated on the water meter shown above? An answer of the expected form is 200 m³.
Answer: 85485.7487 m³
